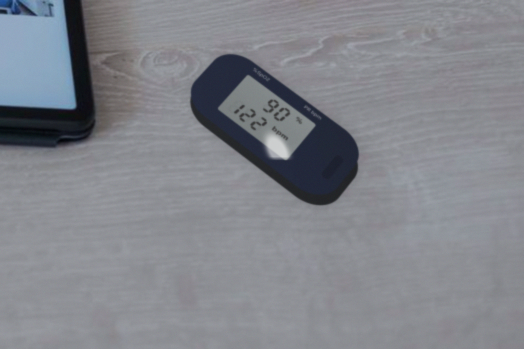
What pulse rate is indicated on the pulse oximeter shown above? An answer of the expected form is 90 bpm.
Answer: 122 bpm
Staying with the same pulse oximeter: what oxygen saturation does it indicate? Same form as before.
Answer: 90 %
